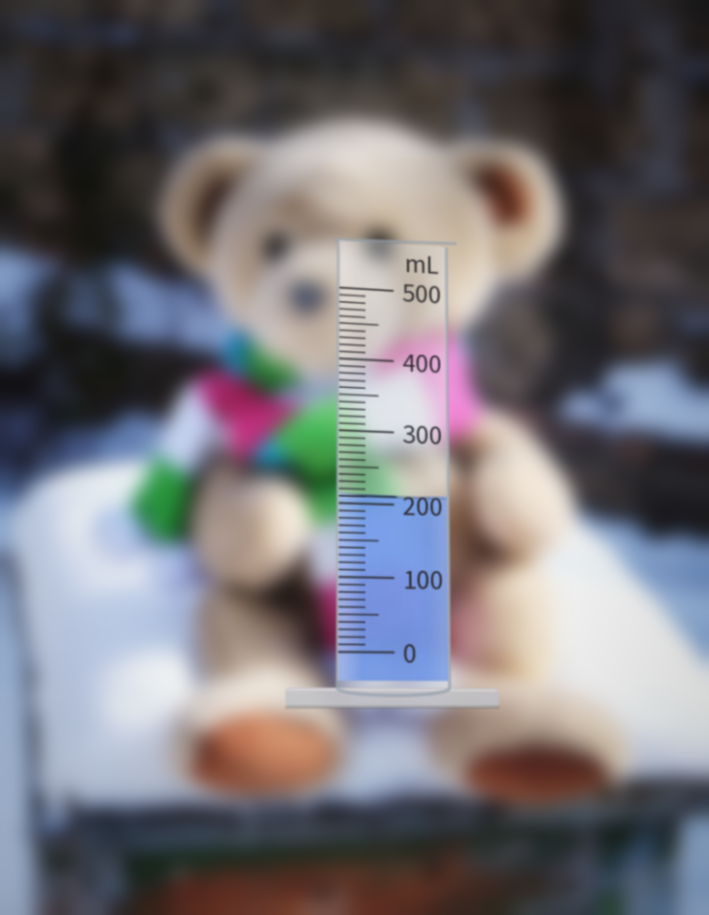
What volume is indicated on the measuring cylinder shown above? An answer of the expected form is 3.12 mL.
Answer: 210 mL
